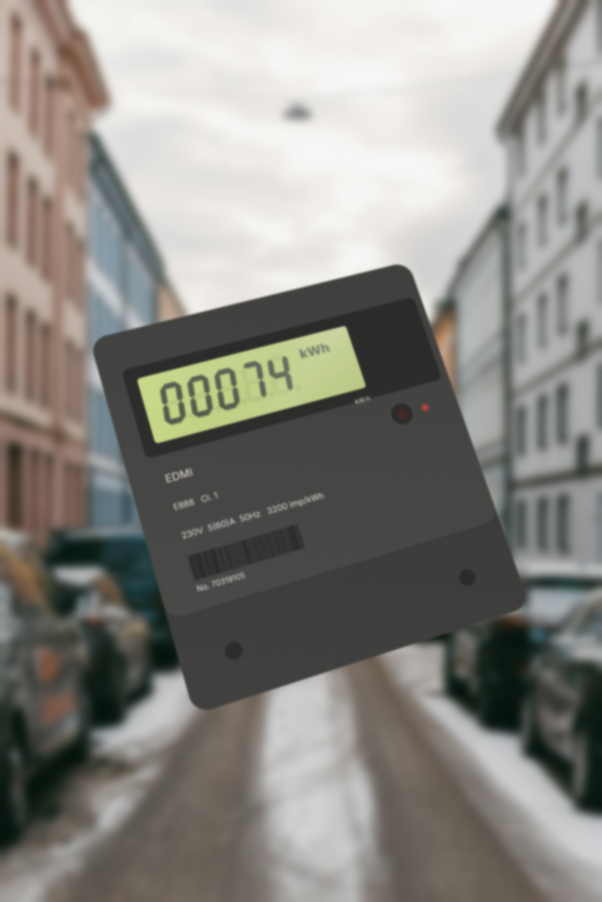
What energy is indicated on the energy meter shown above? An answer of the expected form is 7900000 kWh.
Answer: 74 kWh
